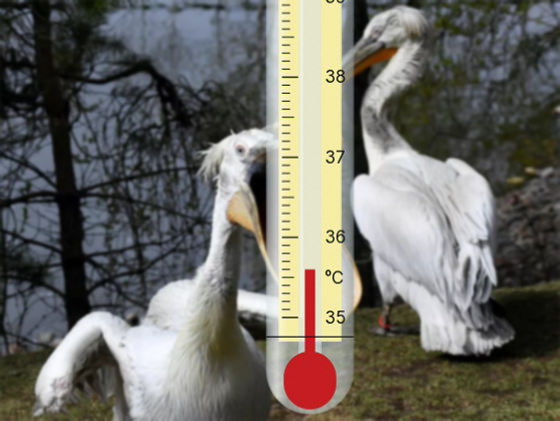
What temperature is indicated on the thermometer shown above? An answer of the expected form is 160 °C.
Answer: 35.6 °C
